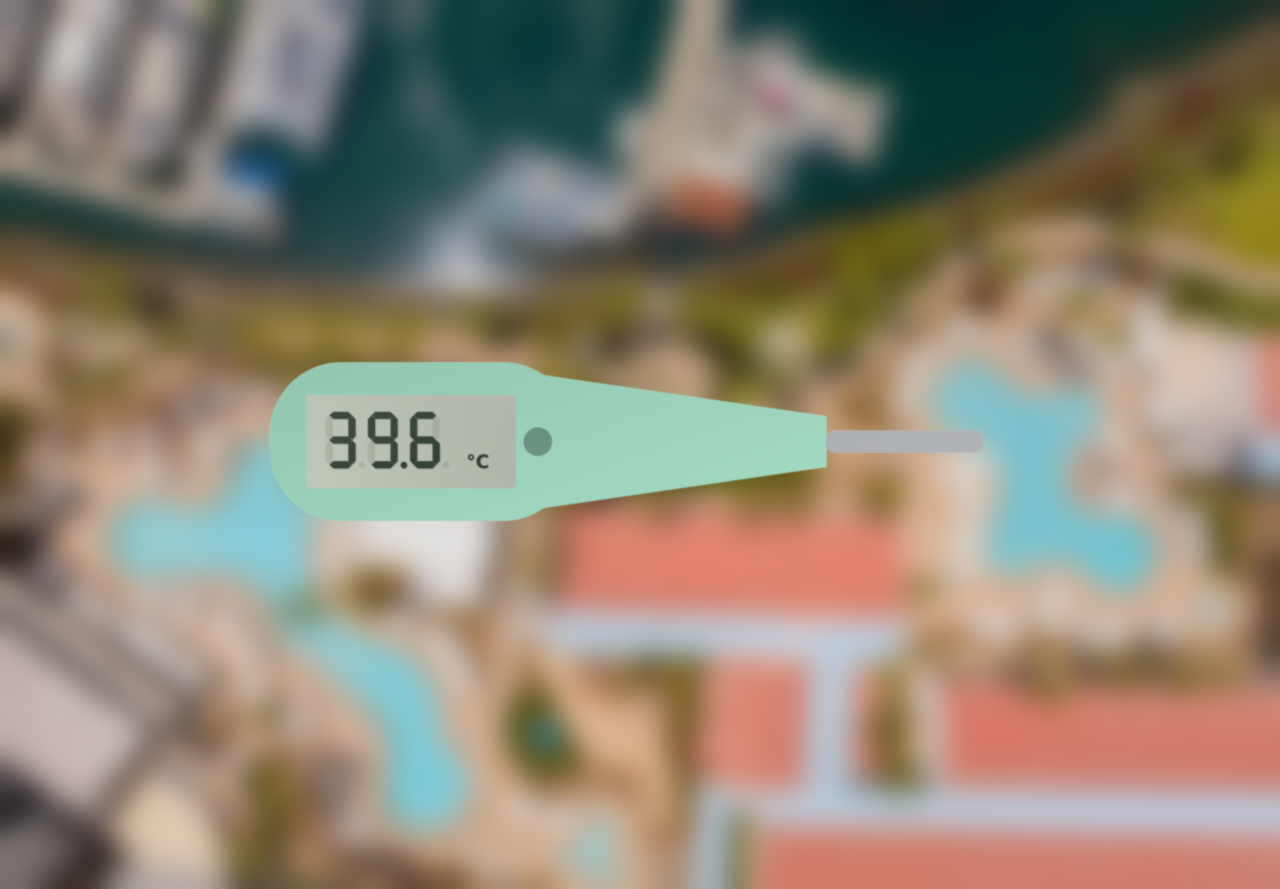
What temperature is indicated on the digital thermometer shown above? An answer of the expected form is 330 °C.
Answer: 39.6 °C
